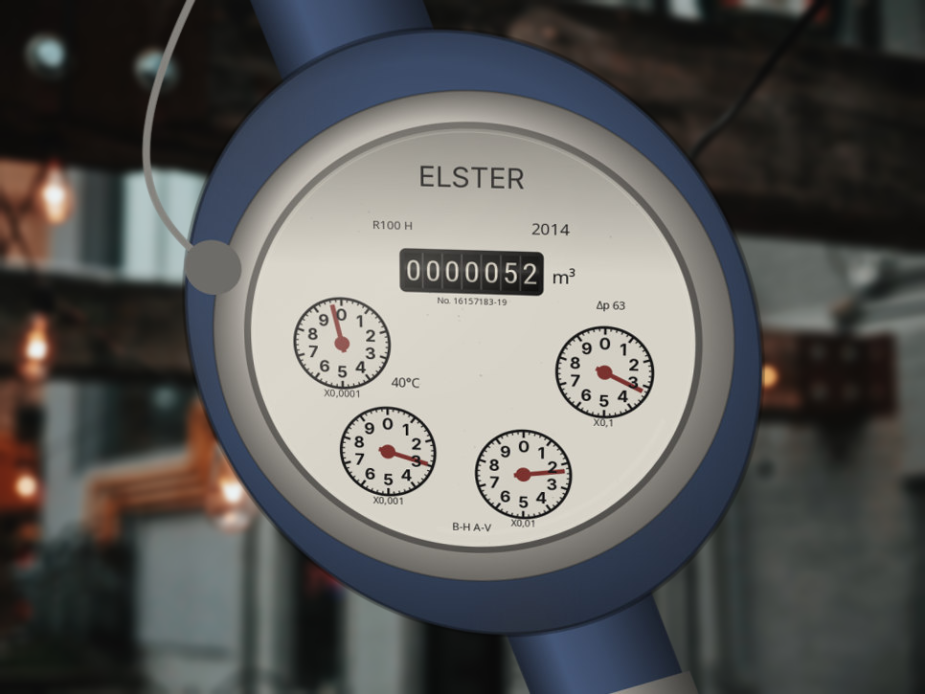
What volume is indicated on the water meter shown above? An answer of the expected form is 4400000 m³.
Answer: 52.3229 m³
